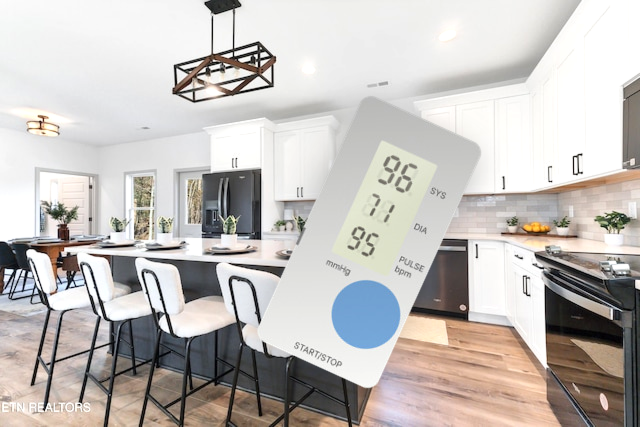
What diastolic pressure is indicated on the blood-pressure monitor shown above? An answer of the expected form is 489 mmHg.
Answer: 71 mmHg
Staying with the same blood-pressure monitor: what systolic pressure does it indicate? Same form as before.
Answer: 96 mmHg
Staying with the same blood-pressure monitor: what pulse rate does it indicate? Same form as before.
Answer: 95 bpm
